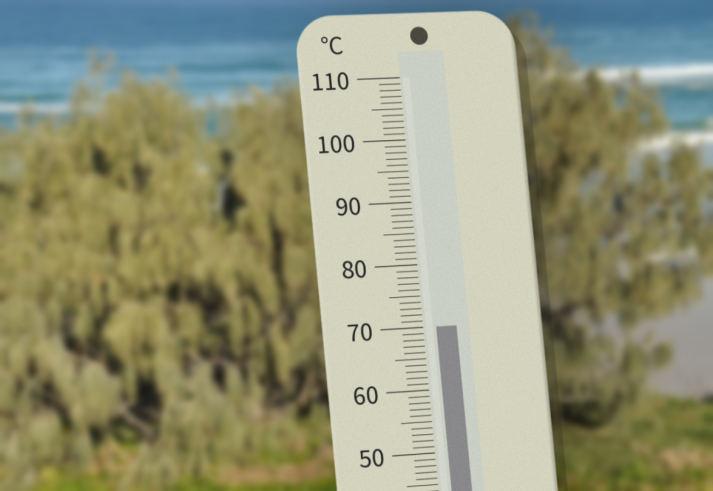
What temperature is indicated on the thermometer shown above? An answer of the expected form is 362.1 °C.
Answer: 70 °C
